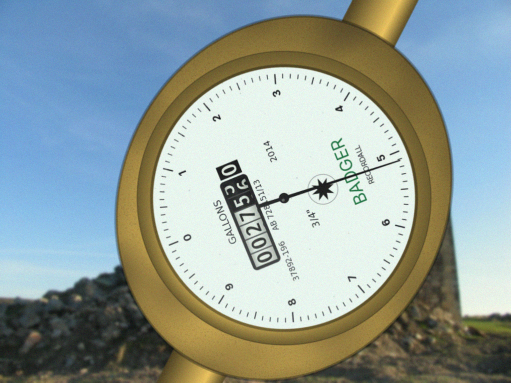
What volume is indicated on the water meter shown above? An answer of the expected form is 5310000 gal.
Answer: 27555.1 gal
